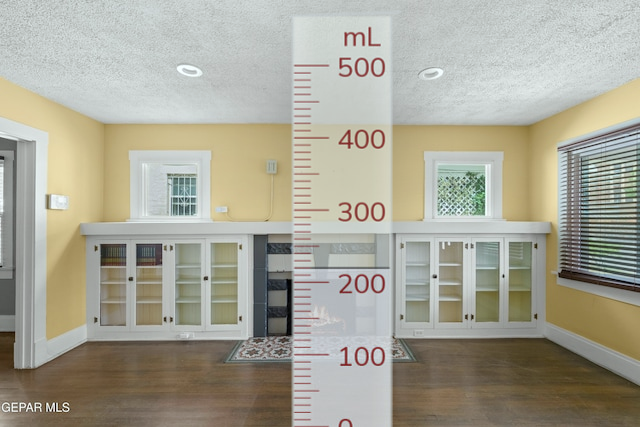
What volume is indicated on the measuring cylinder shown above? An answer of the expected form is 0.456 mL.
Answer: 220 mL
